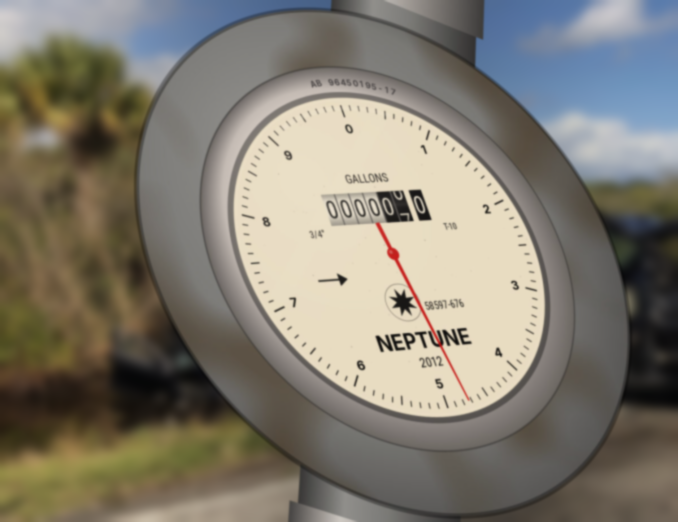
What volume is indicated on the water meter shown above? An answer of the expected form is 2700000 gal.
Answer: 64.7 gal
